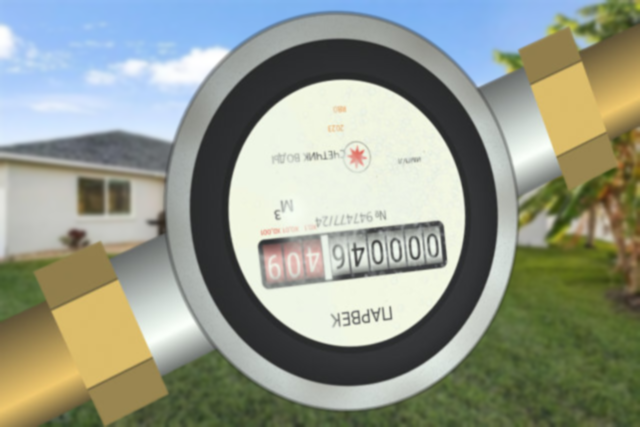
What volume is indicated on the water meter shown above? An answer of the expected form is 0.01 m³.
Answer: 46.409 m³
